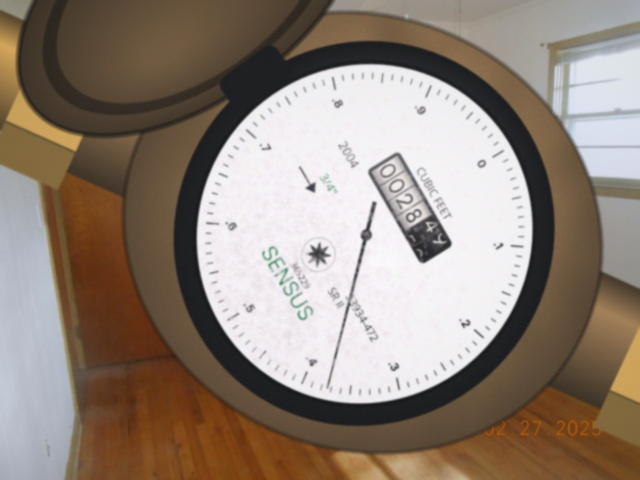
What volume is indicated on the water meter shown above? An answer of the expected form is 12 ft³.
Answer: 2849.37 ft³
